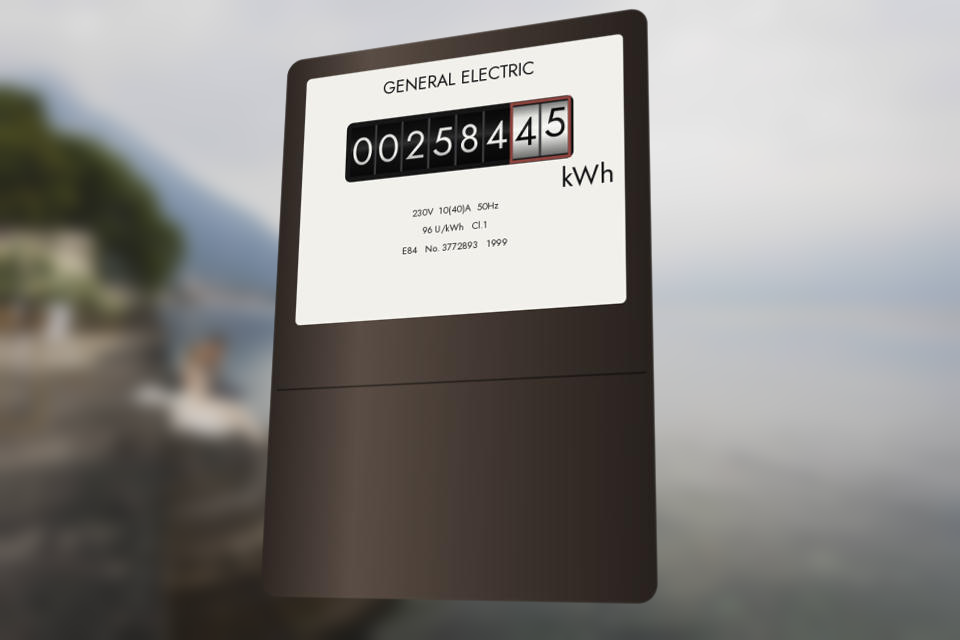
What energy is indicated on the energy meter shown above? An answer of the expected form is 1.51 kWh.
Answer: 2584.45 kWh
